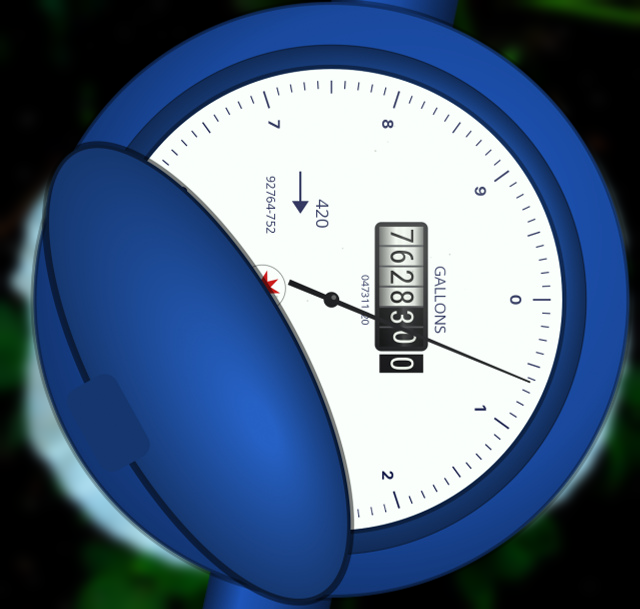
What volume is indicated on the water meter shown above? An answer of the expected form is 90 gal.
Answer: 7628300.6 gal
